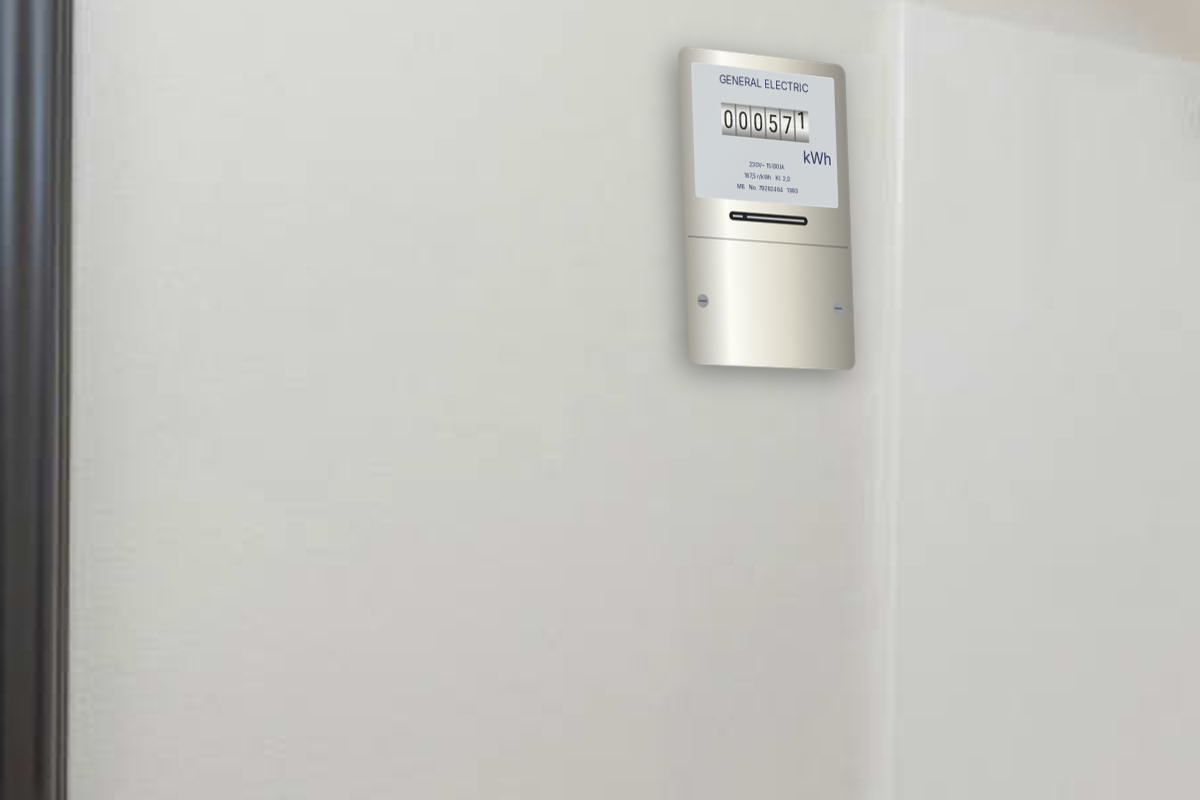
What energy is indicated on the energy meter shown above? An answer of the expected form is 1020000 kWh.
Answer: 571 kWh
